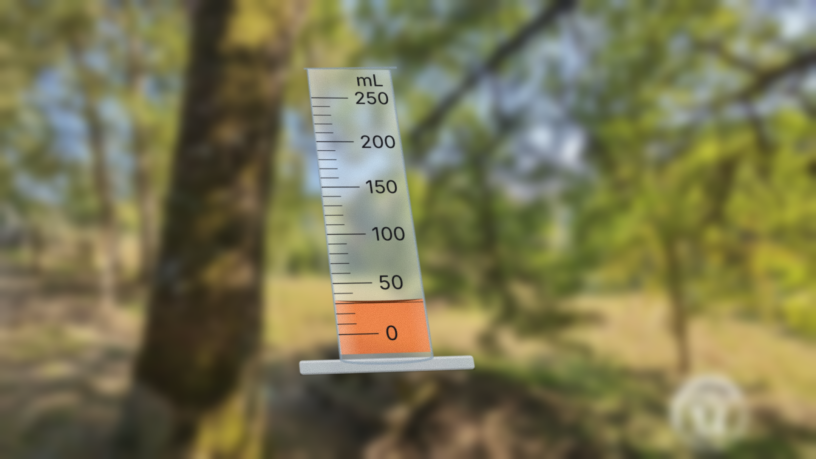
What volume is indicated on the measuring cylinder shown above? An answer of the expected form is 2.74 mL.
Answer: 30 mL
